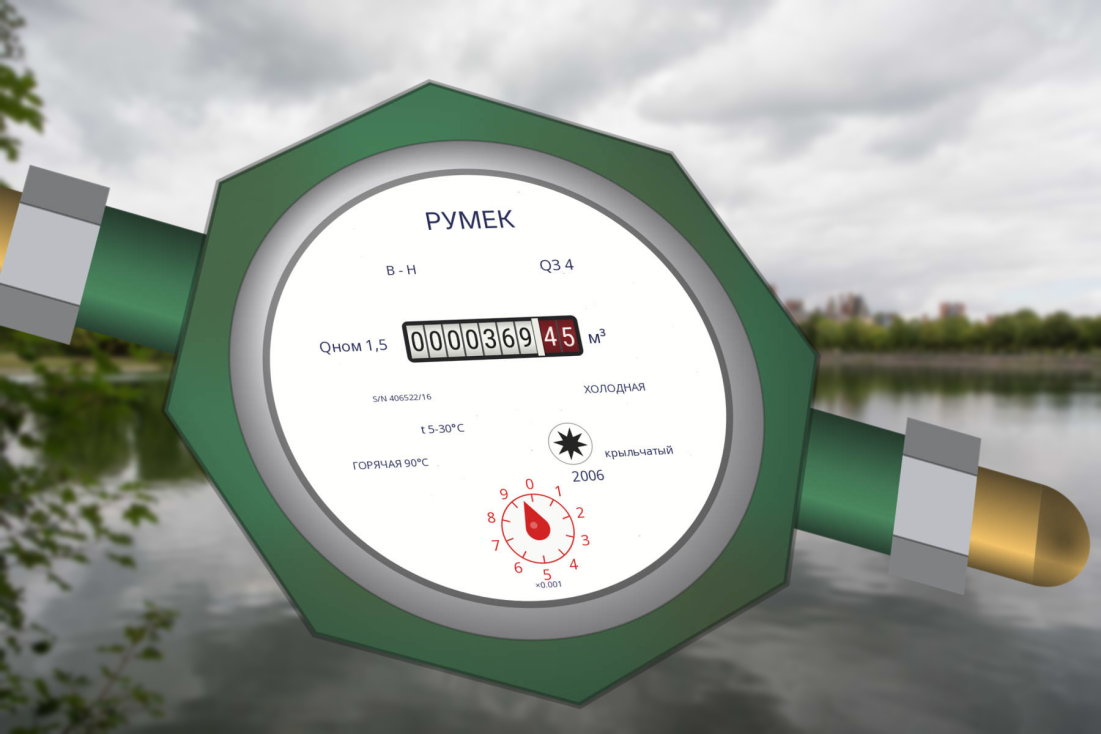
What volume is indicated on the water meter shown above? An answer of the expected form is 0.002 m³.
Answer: 369.449 m³
